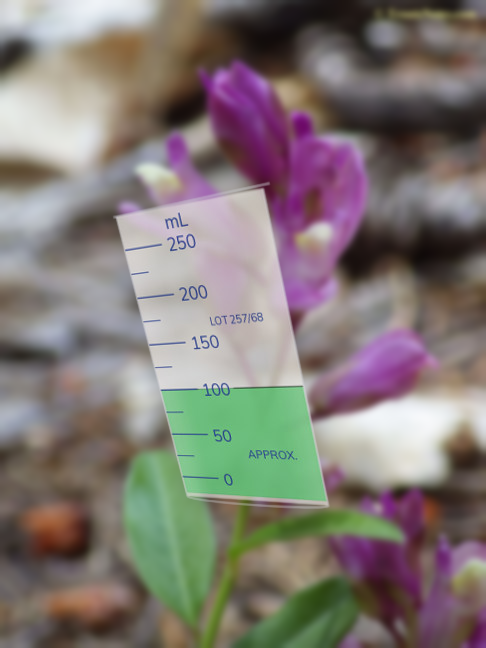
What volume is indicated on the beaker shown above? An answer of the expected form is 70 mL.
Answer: 100 mL
